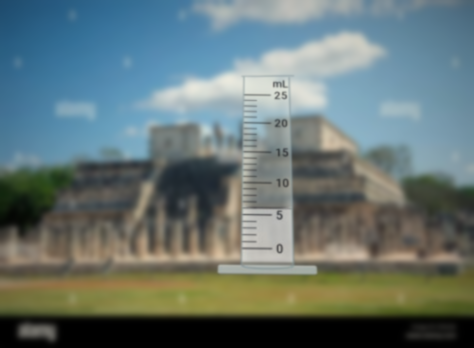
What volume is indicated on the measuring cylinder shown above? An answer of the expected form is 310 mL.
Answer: 6 mL
